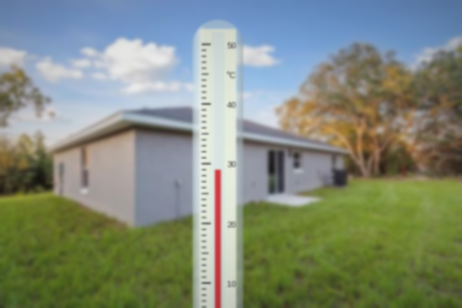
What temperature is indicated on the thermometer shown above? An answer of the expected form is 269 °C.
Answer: 29 °C
